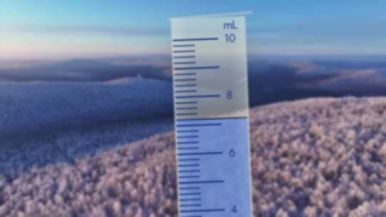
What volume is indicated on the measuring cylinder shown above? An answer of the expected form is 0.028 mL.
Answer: 7.2 mL
